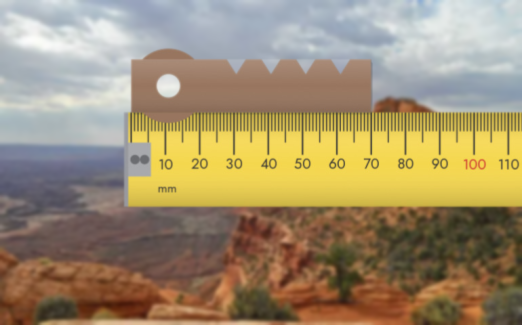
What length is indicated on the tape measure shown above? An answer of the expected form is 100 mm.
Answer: 70 mm
